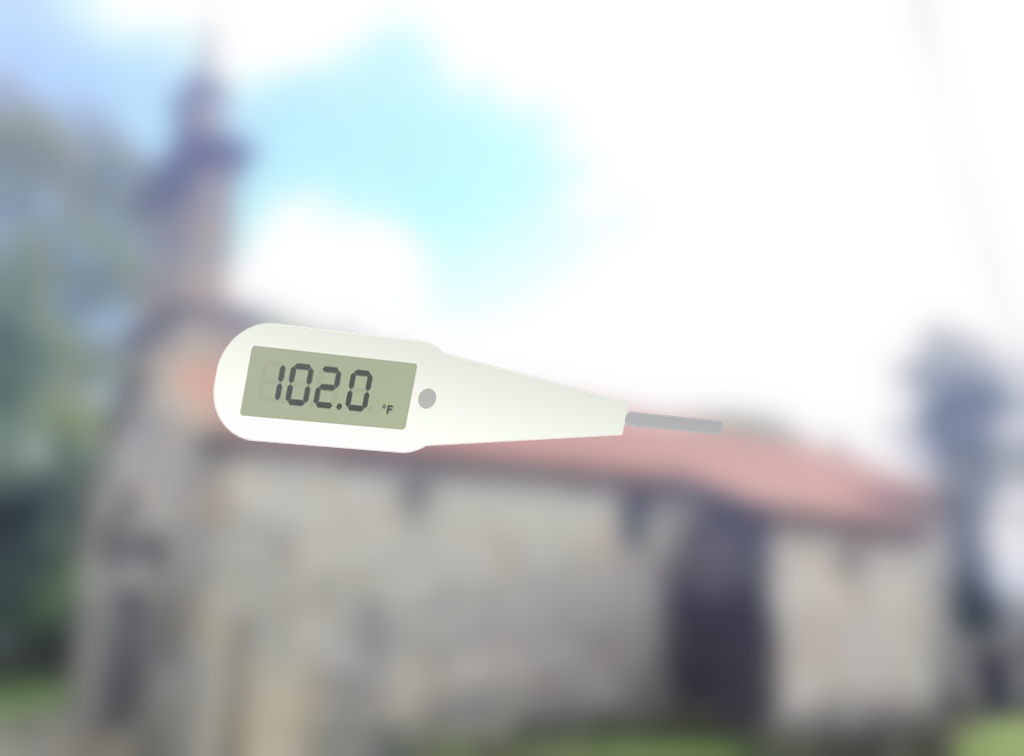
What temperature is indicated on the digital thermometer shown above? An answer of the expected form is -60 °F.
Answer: 102.0 °F
